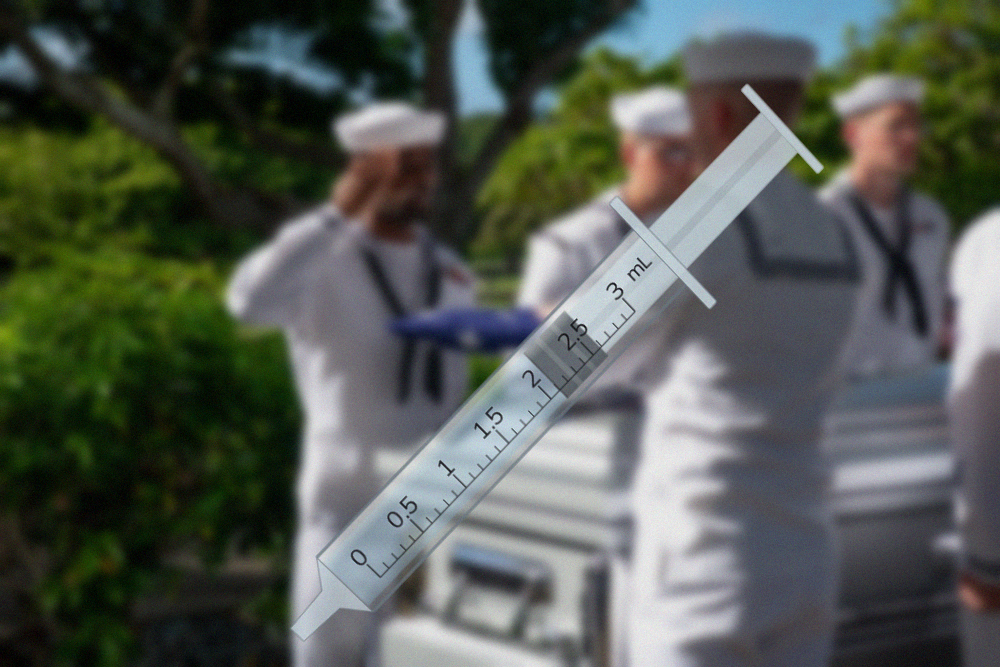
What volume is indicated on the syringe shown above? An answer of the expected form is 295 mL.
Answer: 2.1 mL
